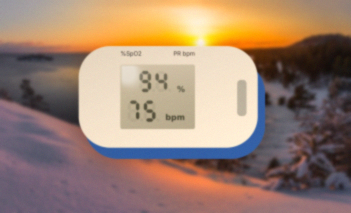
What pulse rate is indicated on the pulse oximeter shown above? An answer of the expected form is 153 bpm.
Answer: 75 bpm
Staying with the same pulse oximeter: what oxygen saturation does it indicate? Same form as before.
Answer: 94 %
